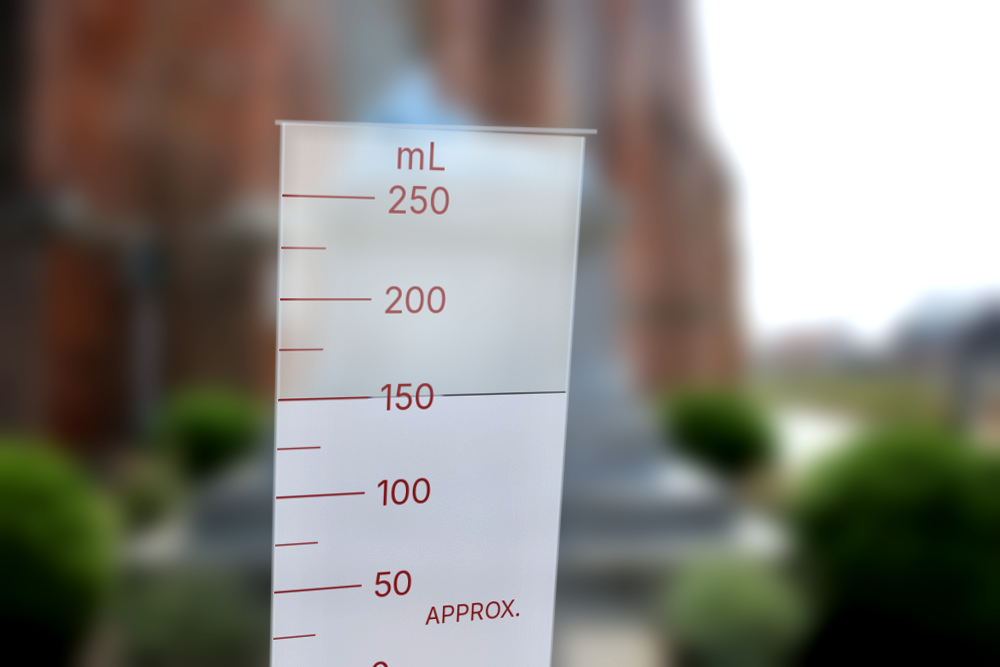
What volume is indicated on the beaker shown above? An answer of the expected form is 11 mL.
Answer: 150 mL
